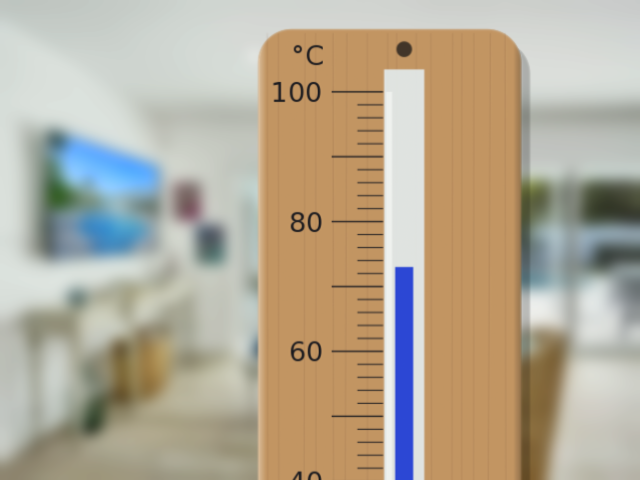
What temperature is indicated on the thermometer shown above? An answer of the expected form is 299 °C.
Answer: 73 °C
